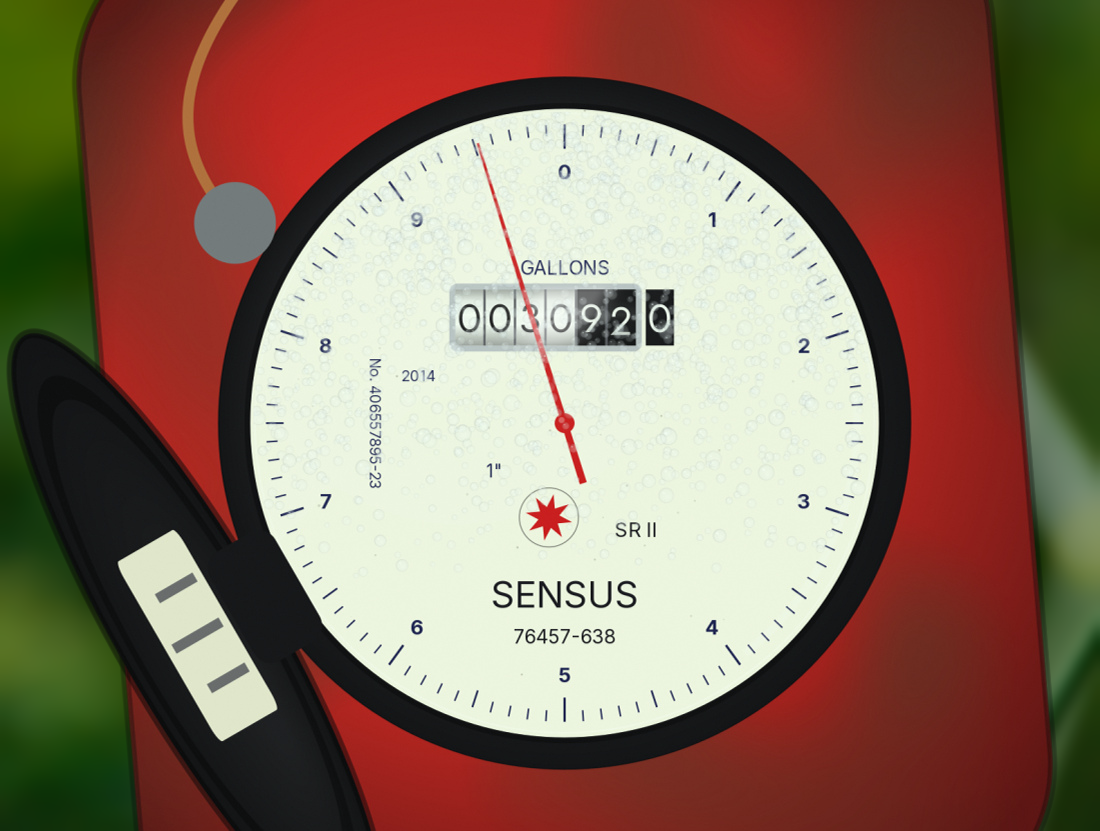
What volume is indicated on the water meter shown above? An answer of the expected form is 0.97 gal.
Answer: 30919.5 gal
